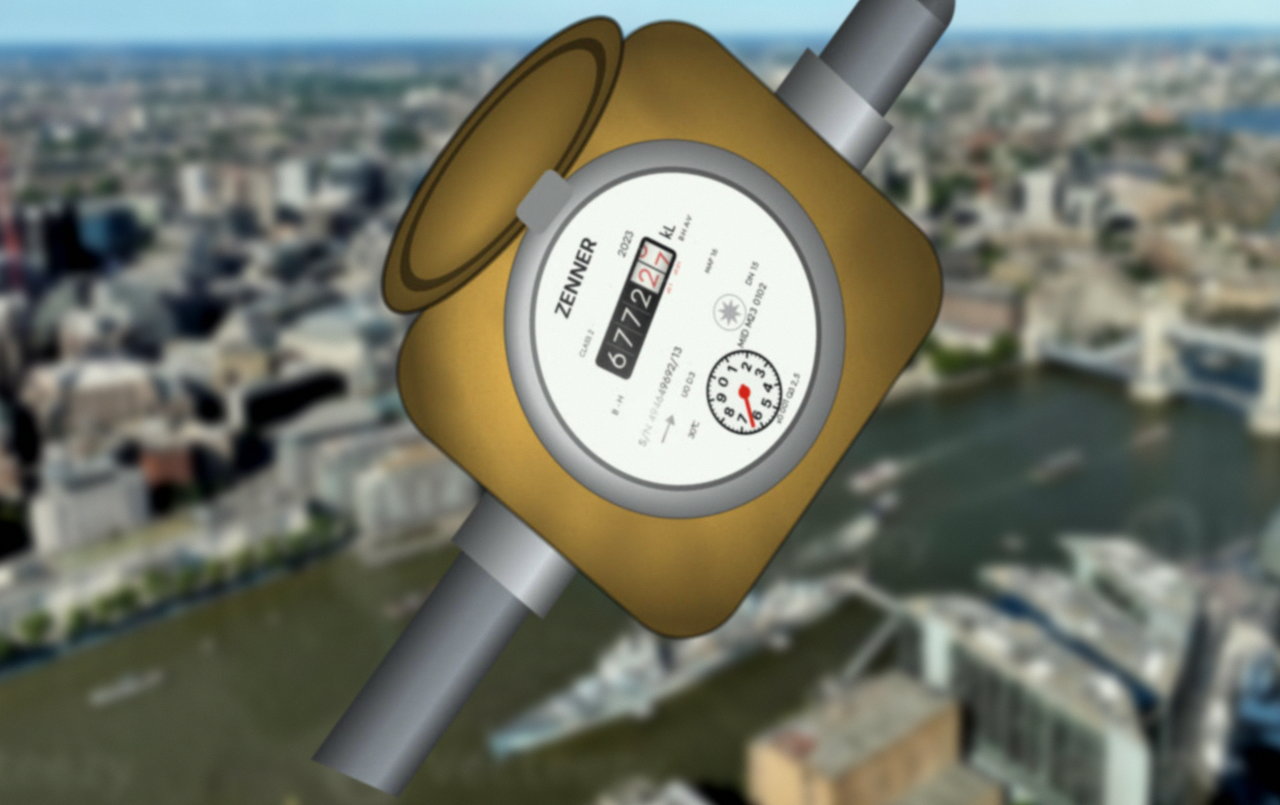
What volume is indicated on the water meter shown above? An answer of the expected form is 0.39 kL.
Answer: 6772.266 kL
